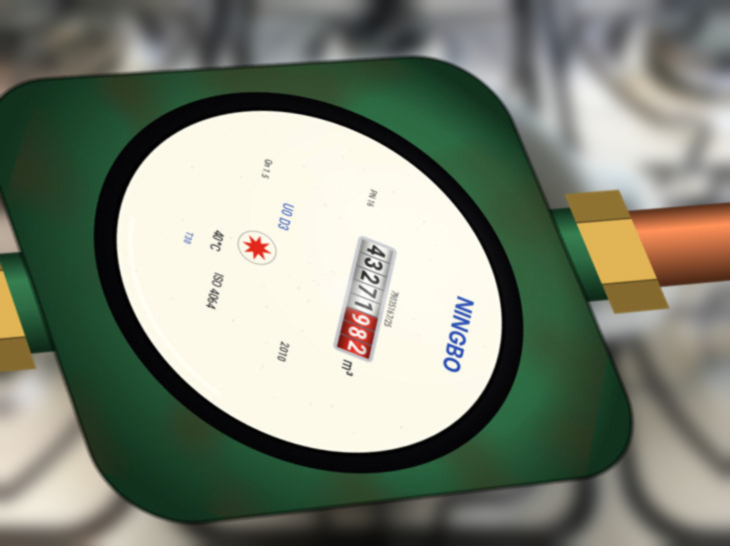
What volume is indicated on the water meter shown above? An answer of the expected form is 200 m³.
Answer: 43271.982 m³
